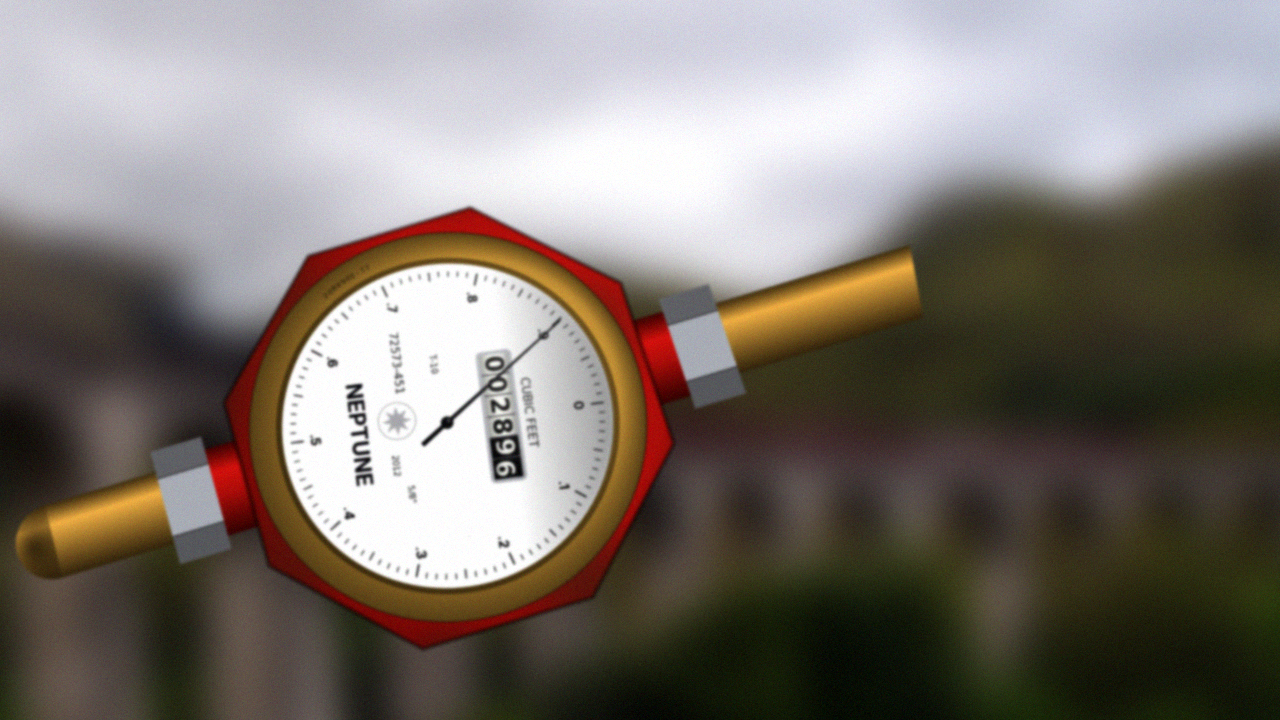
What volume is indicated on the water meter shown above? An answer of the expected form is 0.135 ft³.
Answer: 2895.90 ft³
